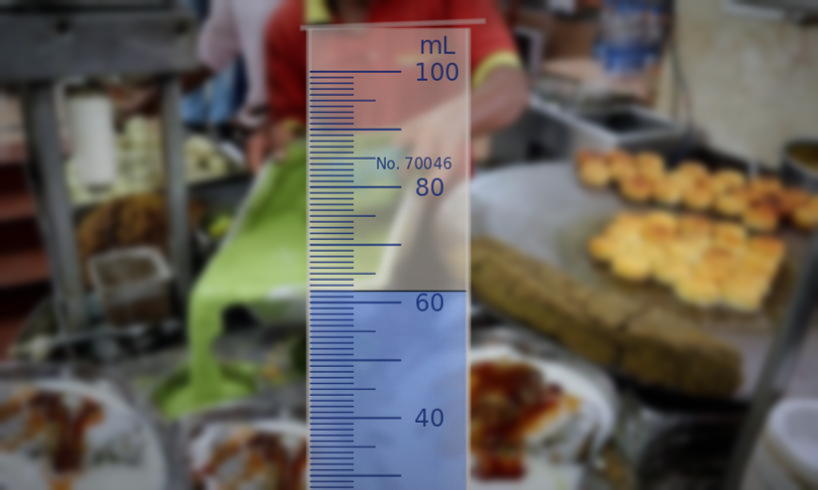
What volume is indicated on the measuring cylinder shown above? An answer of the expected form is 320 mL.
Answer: 62 mL
